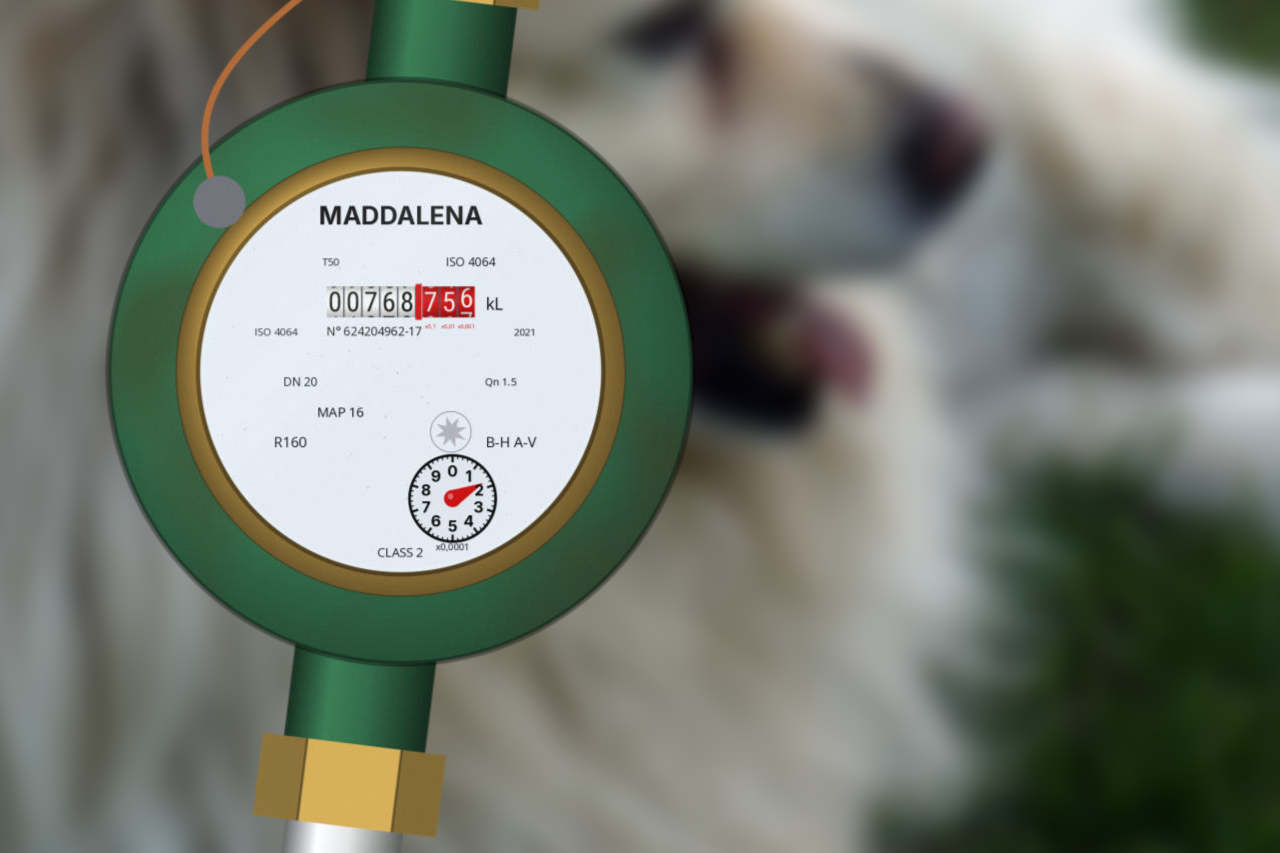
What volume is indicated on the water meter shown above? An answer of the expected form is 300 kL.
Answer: 768.7561 kL
